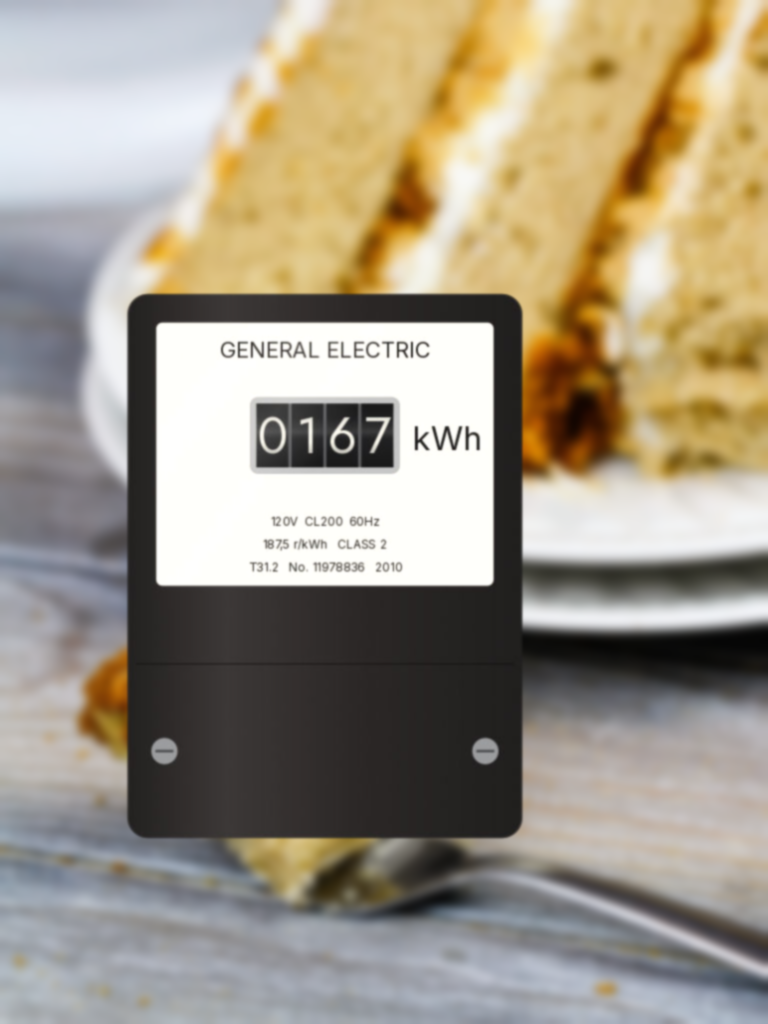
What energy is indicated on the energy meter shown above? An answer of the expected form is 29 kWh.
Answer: 167 kWh
